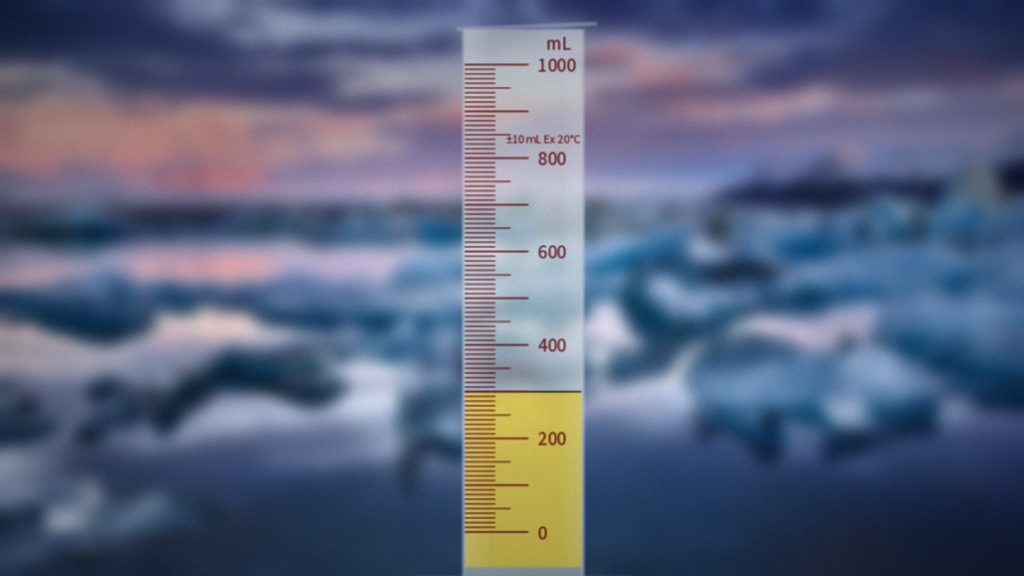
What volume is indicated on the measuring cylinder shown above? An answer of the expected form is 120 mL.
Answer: 300 mL
